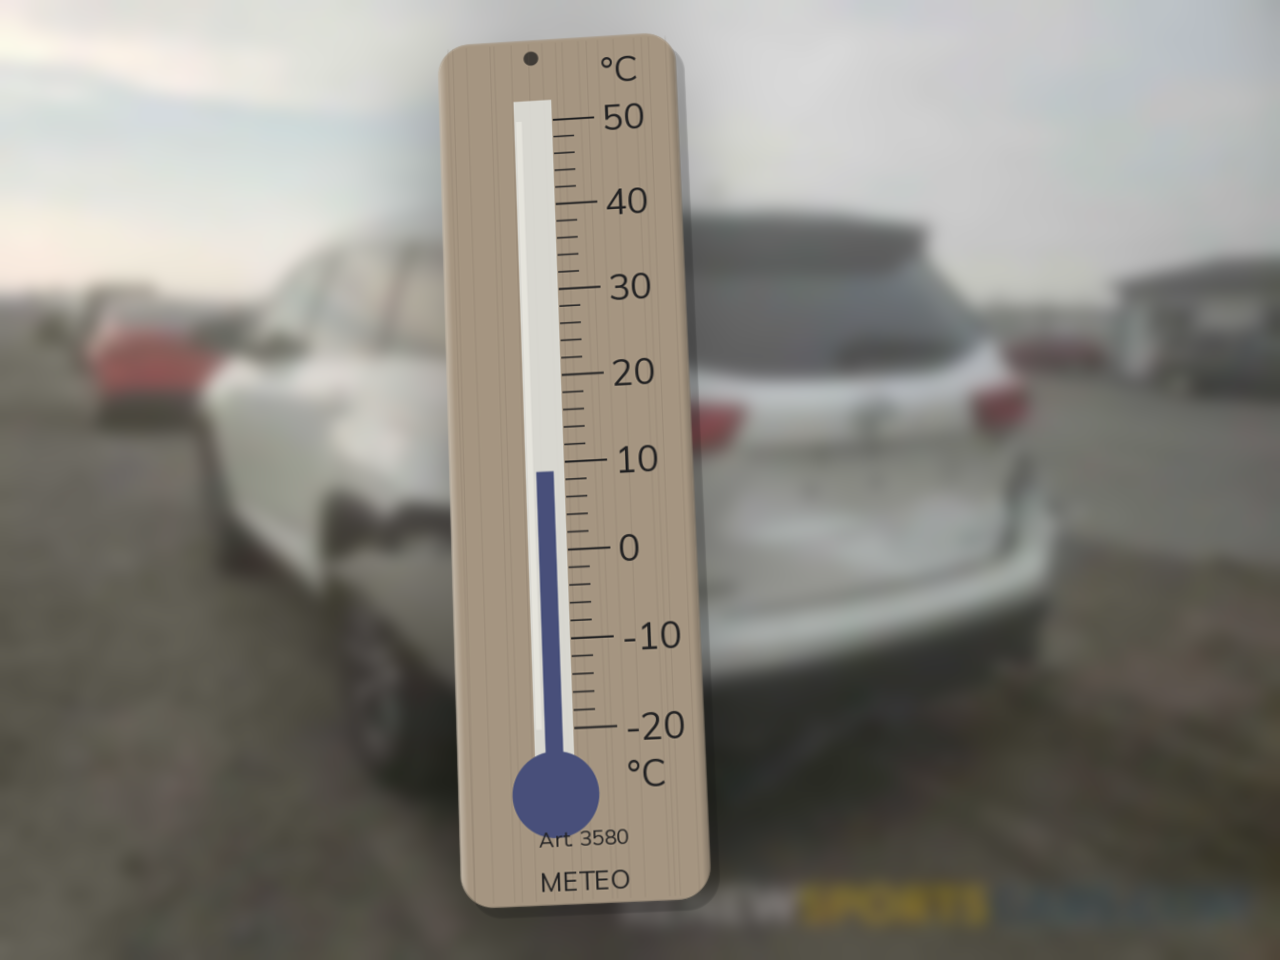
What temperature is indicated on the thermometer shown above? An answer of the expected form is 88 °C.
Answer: 9 °C
